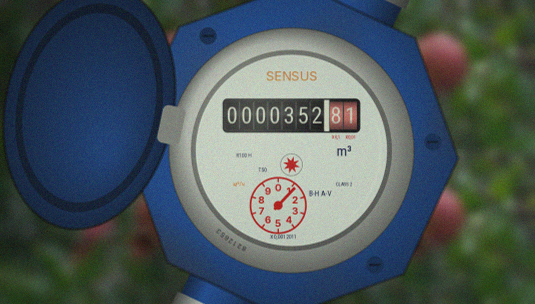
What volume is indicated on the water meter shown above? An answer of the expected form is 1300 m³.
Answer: 352.811 m³
